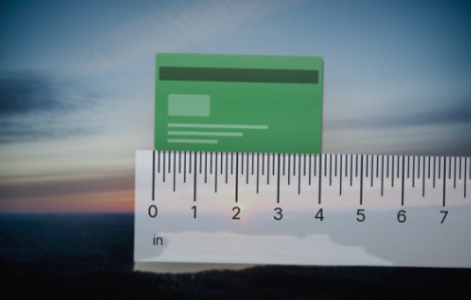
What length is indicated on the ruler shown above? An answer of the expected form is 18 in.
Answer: 4 in
